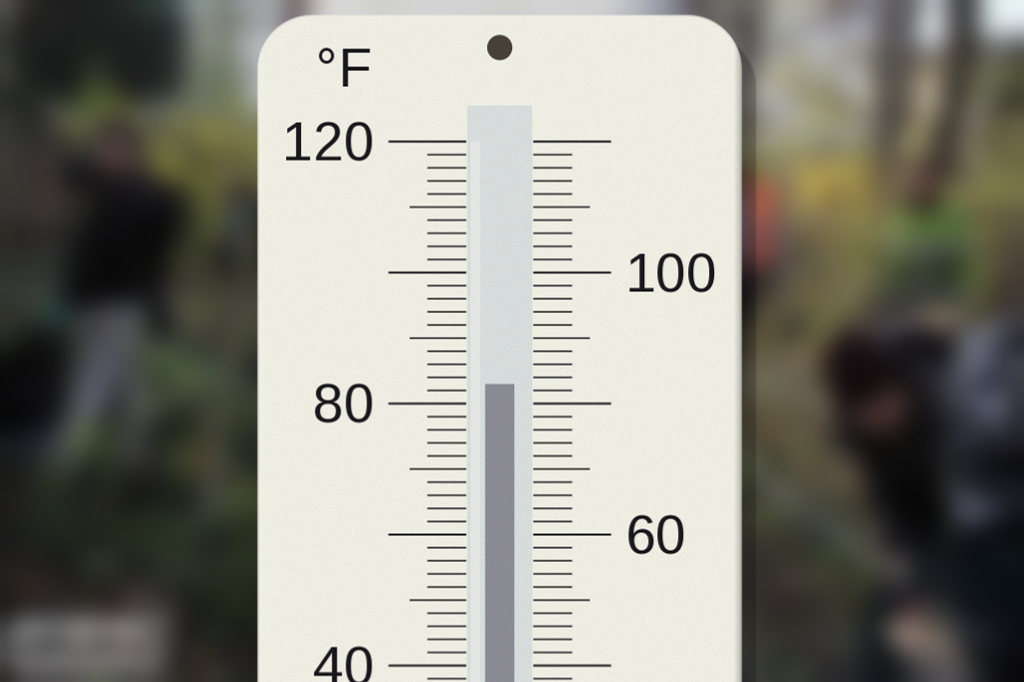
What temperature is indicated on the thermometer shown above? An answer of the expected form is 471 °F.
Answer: 83 °F
